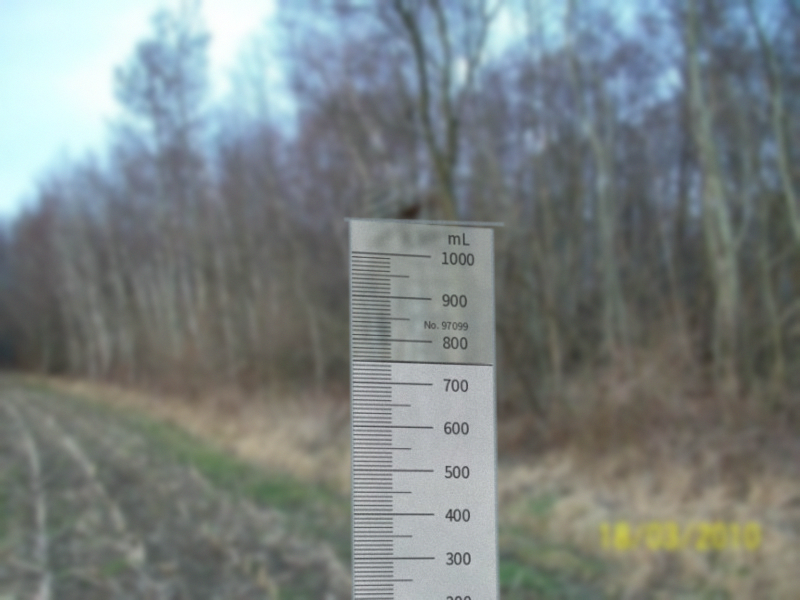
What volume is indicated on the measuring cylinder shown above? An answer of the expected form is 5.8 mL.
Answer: 750 mL
